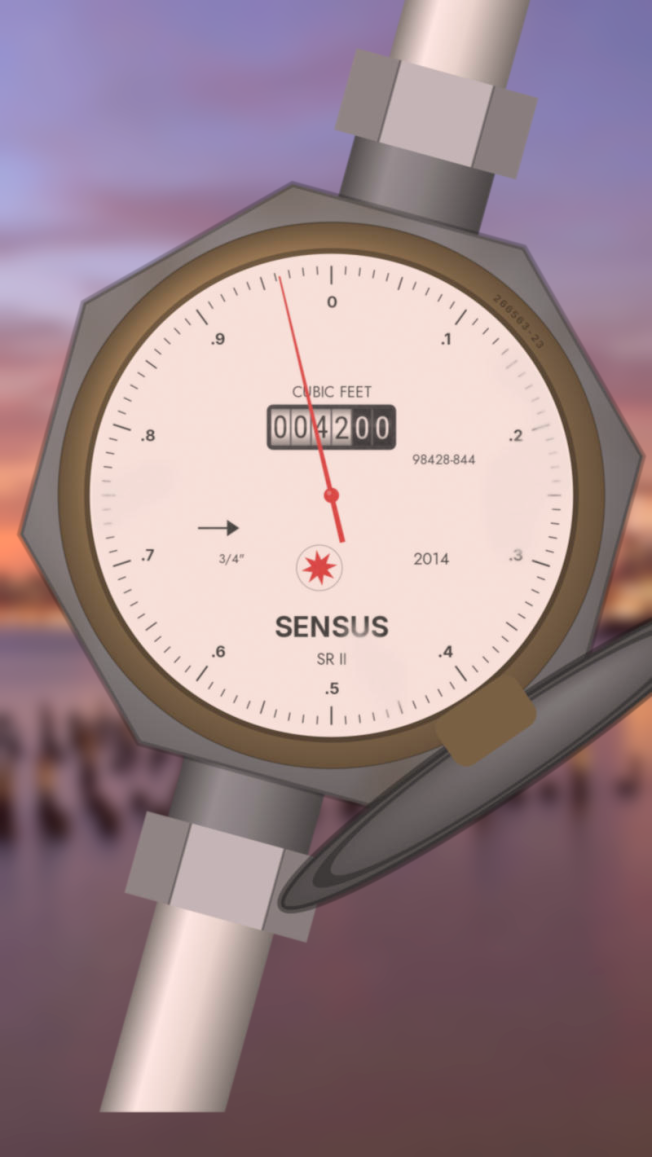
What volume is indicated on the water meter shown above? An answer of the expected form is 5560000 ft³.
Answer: 4199.96 ft³
